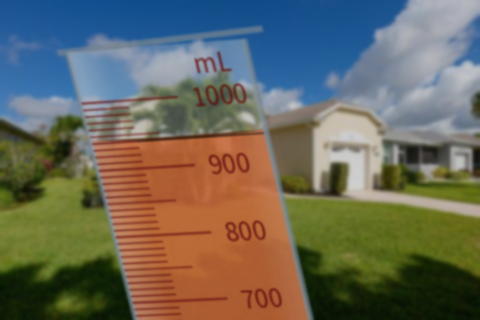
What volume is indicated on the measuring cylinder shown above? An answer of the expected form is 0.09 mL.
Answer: 940 mL
